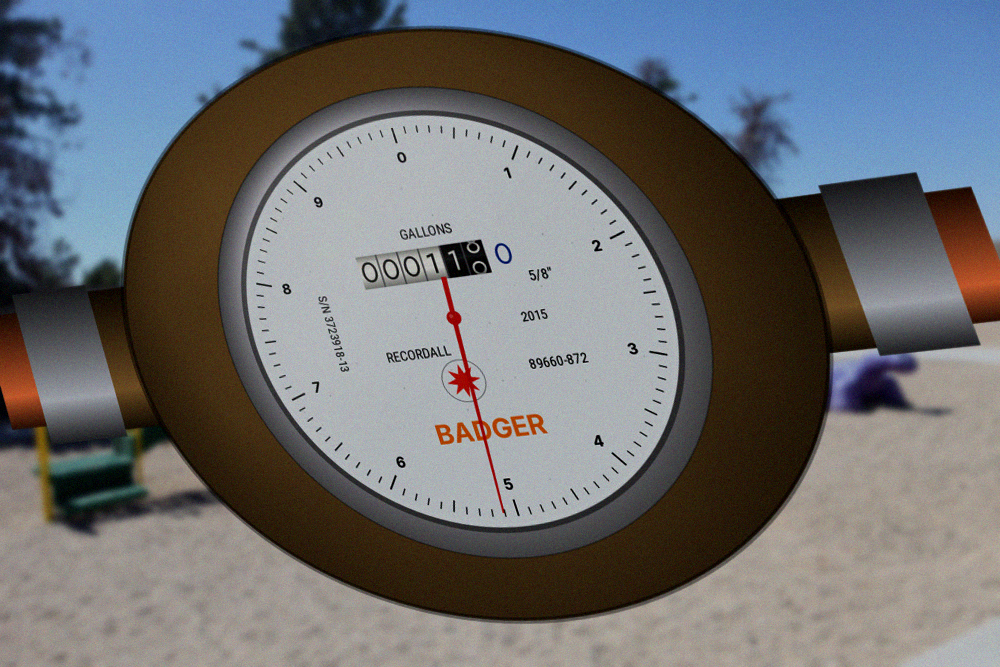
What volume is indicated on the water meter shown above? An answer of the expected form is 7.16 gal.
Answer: 1185.1 gal
